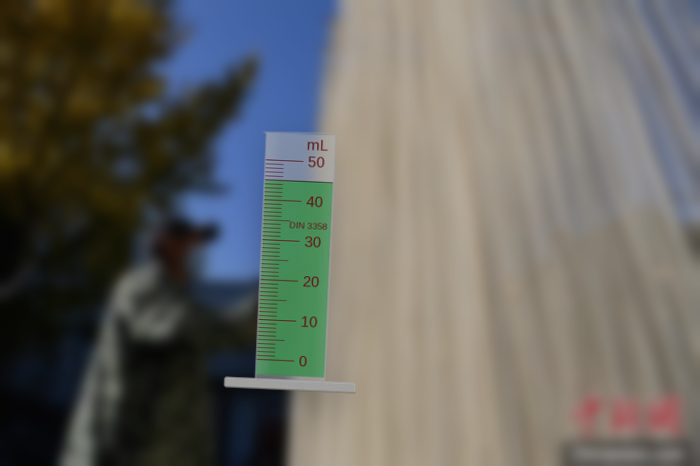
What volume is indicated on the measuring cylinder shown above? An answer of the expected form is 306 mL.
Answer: 45 mL
